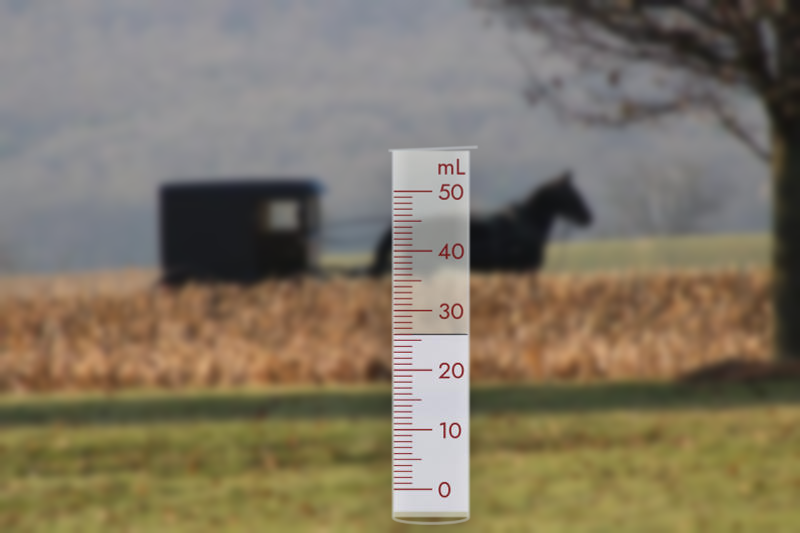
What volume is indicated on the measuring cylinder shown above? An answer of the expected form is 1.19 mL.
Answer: 26 mL
